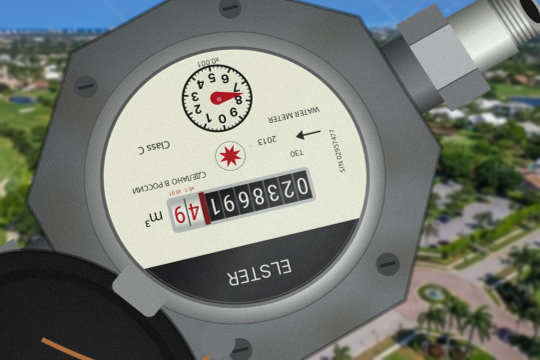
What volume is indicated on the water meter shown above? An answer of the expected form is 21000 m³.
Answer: 238691.497 m³
